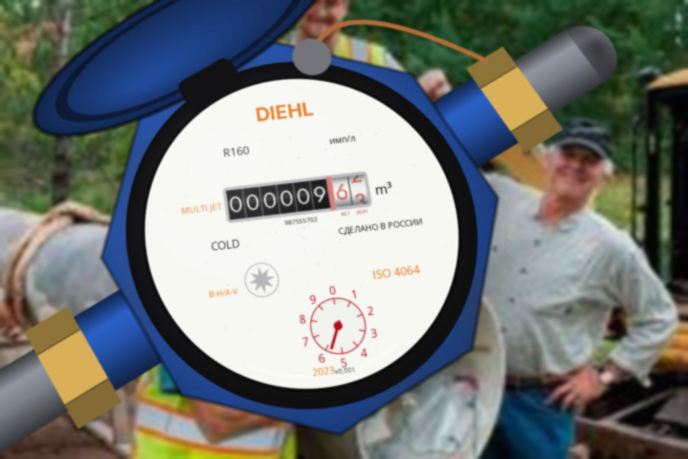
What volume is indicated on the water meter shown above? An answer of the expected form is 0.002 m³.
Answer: 9.625 m³
